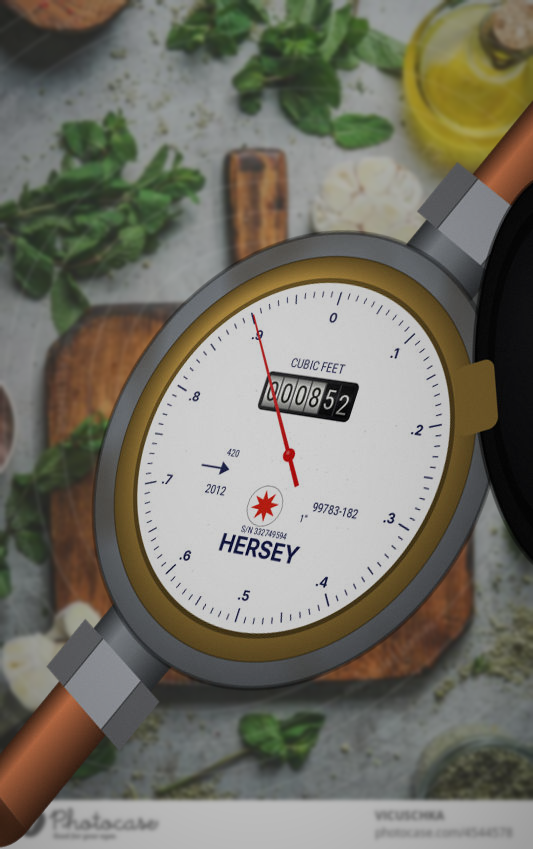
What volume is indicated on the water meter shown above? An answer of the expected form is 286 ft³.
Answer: 851.90 ft³
